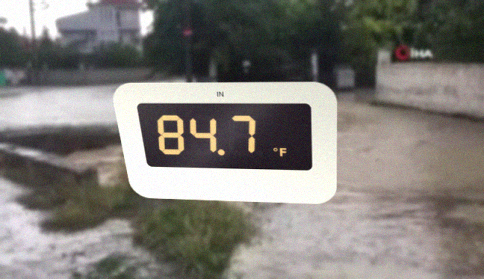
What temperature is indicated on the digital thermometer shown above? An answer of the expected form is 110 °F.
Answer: 84.7 °F
